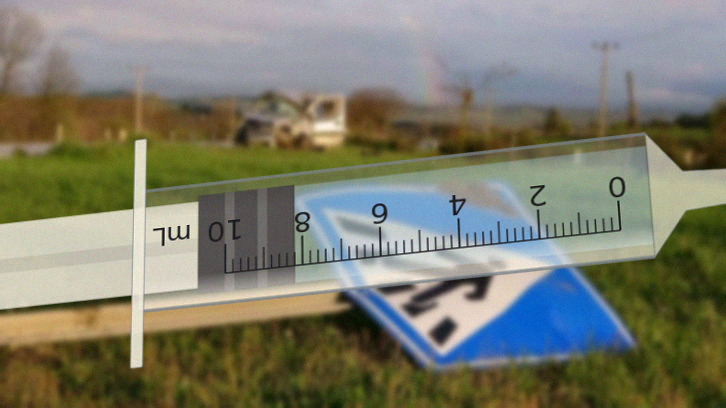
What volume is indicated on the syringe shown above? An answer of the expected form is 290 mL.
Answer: 8.2 mL
